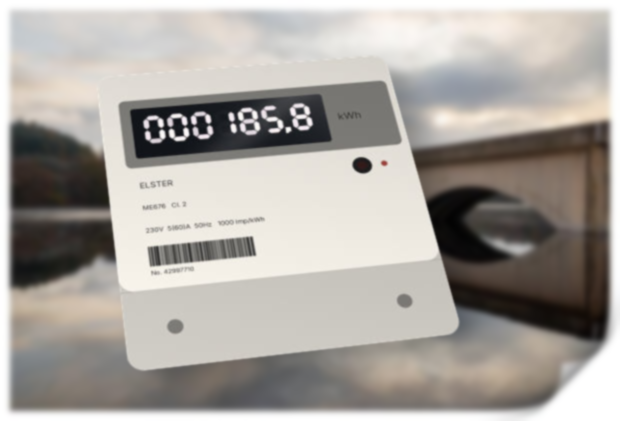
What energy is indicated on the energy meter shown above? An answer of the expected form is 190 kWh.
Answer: 185.8 kWh
